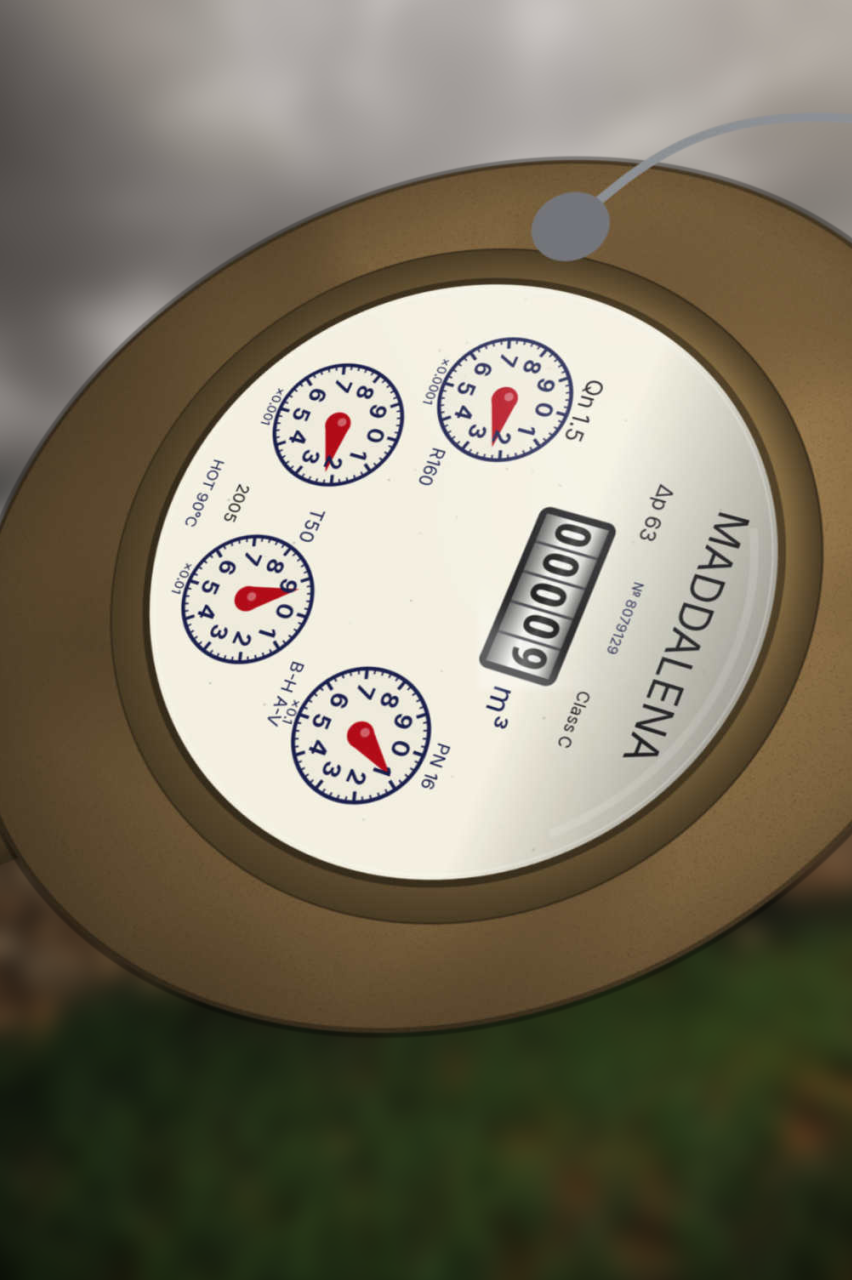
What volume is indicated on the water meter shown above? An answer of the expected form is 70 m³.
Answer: 9.0922 m³
